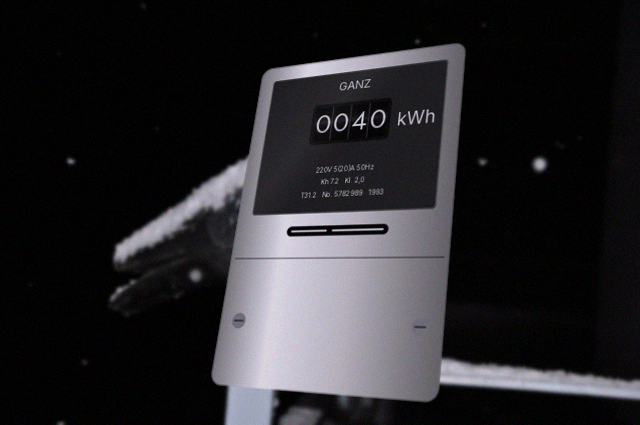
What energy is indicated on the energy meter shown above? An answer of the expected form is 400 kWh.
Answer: 40 kWh
